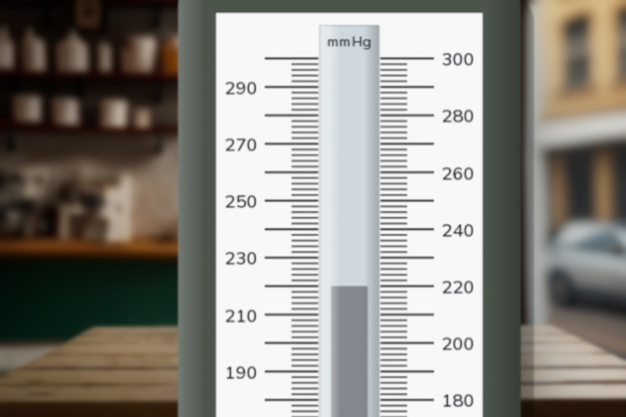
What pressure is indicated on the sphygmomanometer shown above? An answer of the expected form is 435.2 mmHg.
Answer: 220 mmHg
